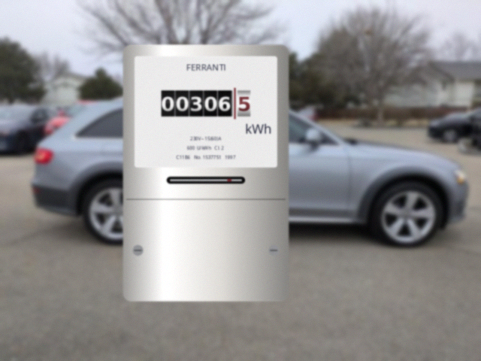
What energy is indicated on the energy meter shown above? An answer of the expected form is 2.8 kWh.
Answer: 306.5 kWh
